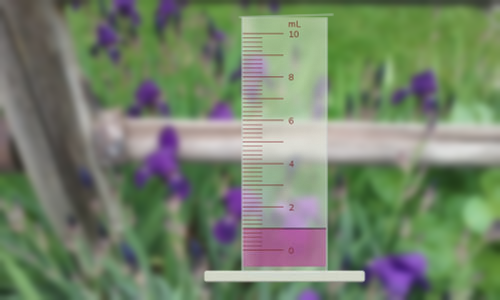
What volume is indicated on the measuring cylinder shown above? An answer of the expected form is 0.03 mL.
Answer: 1 mL
